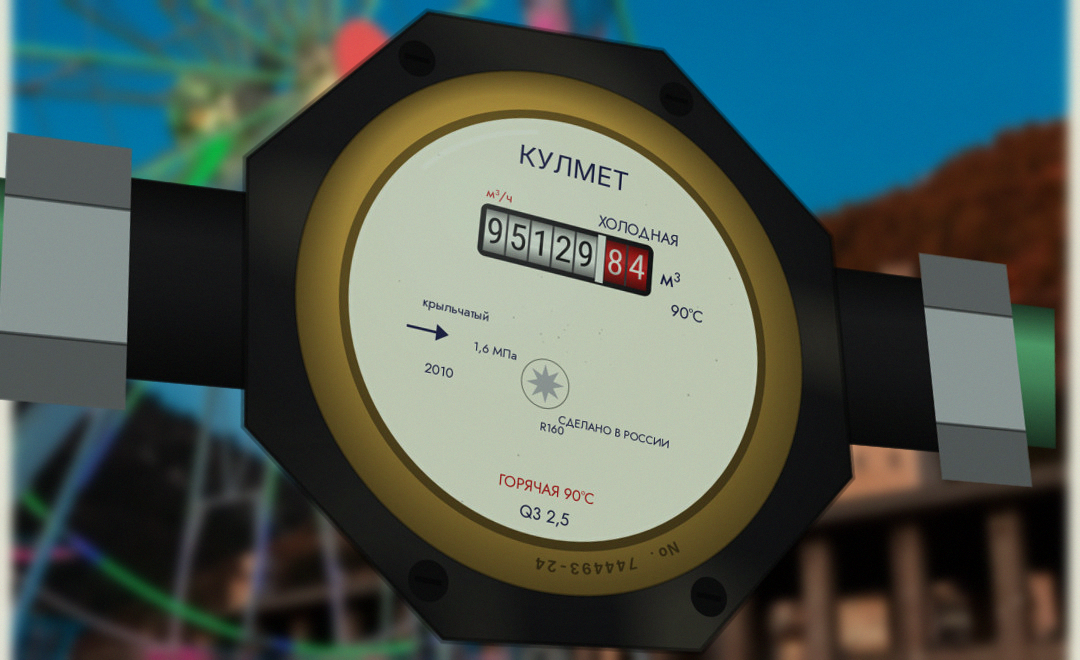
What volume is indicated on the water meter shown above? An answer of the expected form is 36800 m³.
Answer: 95129.84 m³
